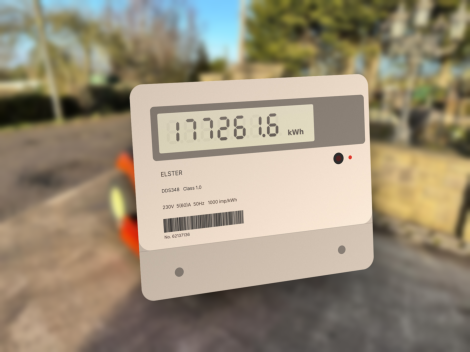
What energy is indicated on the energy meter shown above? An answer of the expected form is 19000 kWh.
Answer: 177261.6 kWh
